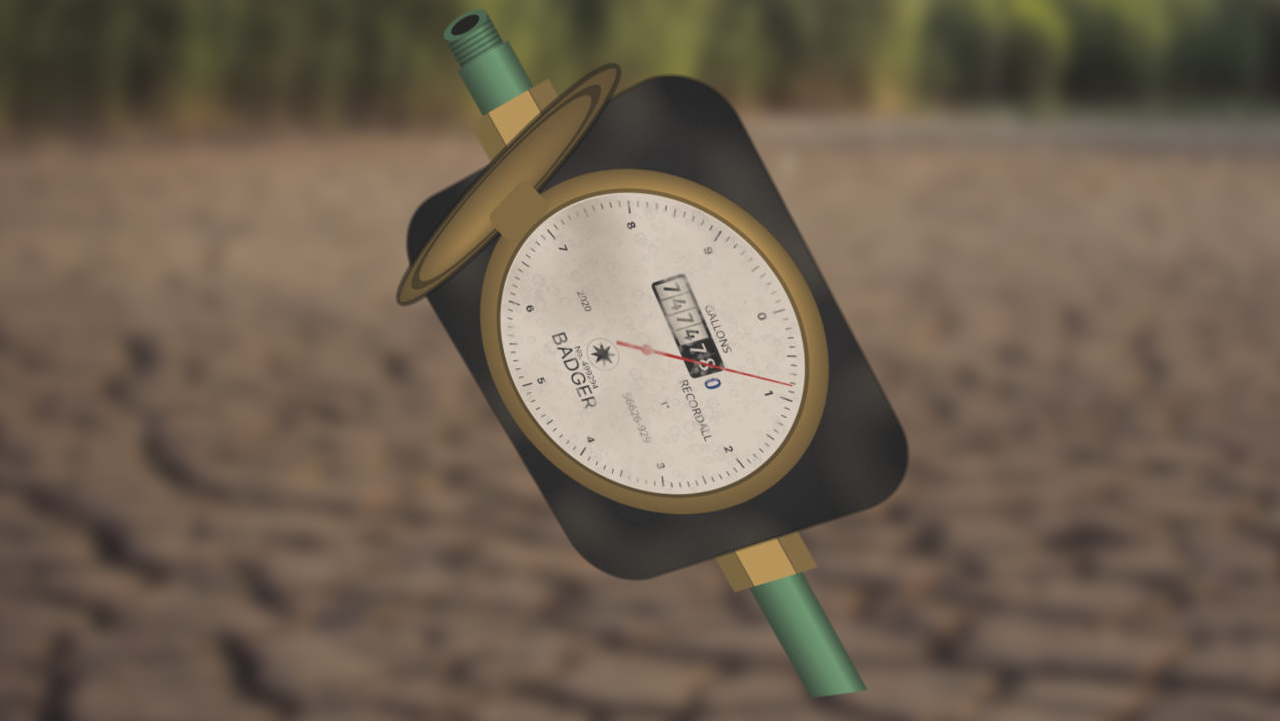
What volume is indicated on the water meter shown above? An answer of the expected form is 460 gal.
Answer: 7474780.8 gal
